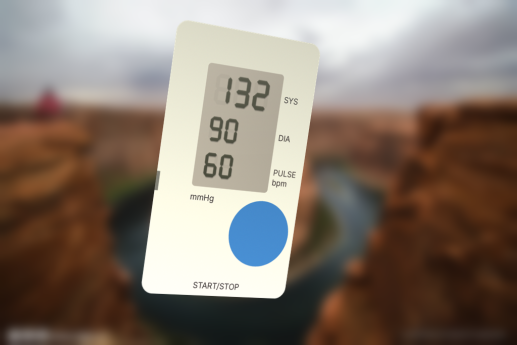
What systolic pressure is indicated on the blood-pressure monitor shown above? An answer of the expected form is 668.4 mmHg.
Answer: 132 mmHg
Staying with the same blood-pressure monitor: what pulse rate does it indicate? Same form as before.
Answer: 60 bpm
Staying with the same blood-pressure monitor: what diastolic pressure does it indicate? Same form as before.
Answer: 90 mmHg
